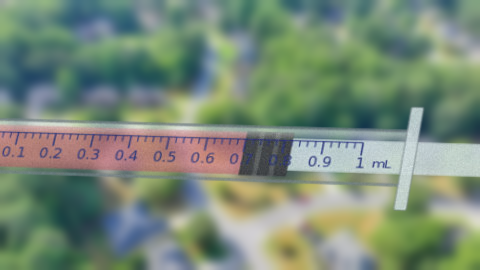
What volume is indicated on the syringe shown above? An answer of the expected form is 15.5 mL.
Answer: 0.7 mL
